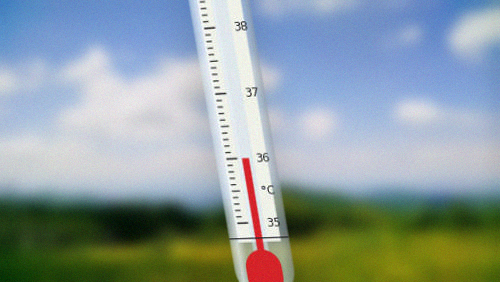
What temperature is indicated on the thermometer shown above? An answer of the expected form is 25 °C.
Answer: 36 °C
